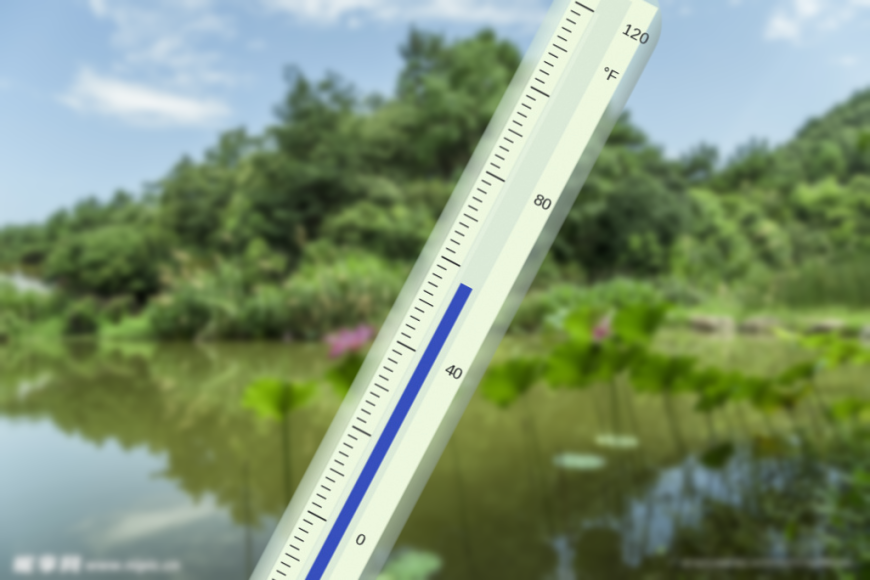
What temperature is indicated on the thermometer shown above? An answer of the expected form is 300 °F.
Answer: 57 °F
